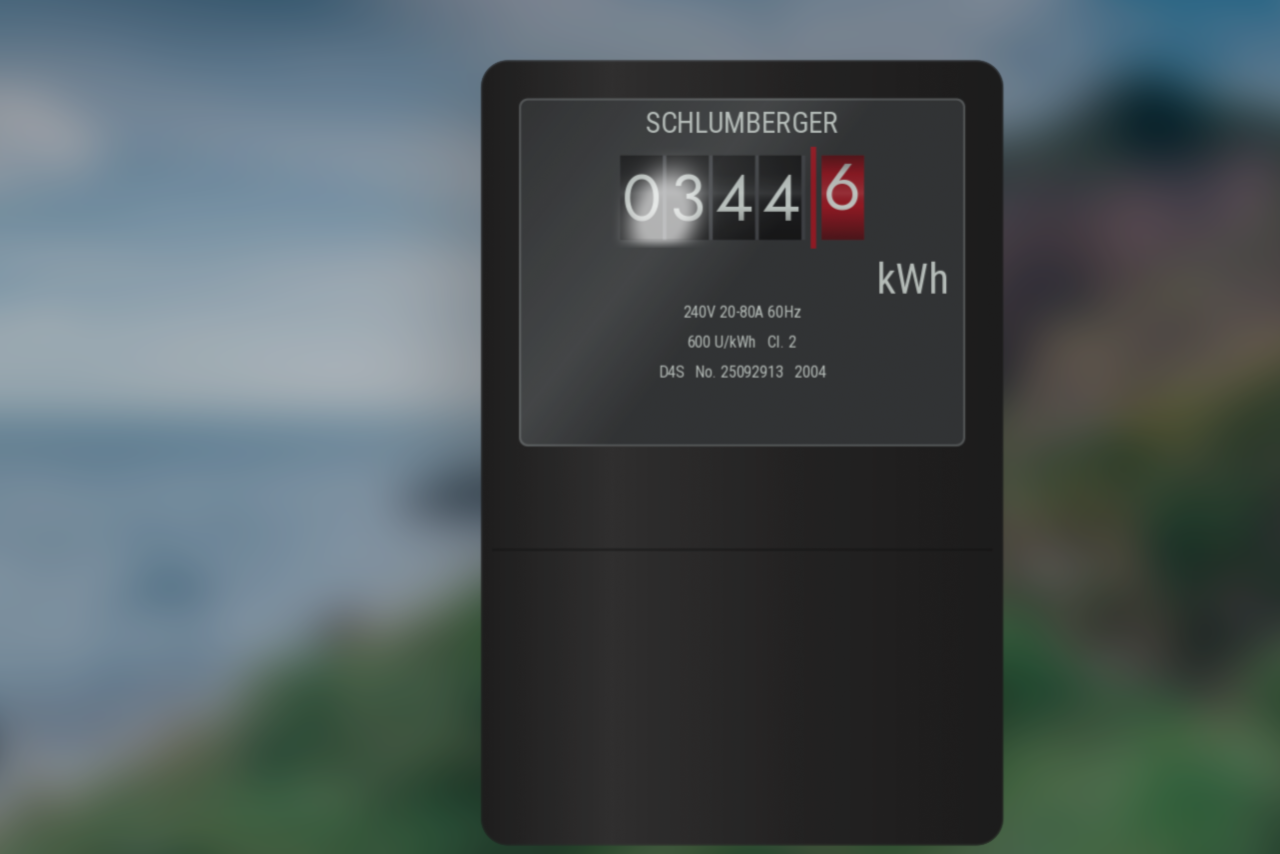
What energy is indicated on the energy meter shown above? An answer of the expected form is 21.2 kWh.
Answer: 344.6 kWh
